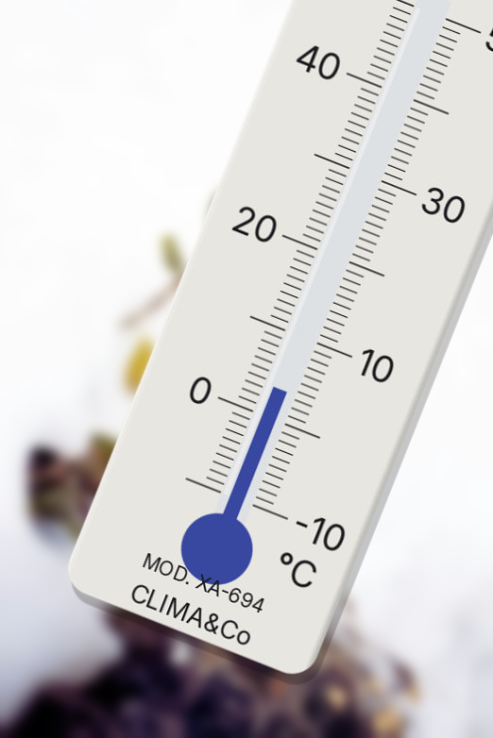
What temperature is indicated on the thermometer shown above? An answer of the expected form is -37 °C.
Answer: 3.5 °C
